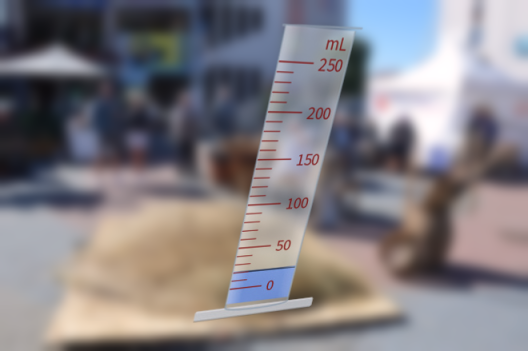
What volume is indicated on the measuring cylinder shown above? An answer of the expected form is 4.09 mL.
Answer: 20 mL
